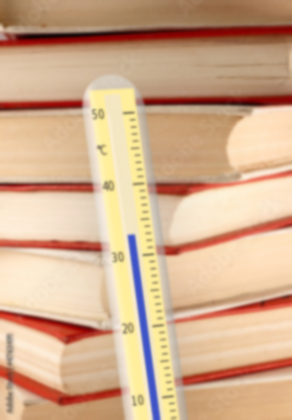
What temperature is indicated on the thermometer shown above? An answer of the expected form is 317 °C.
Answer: 33 °C
